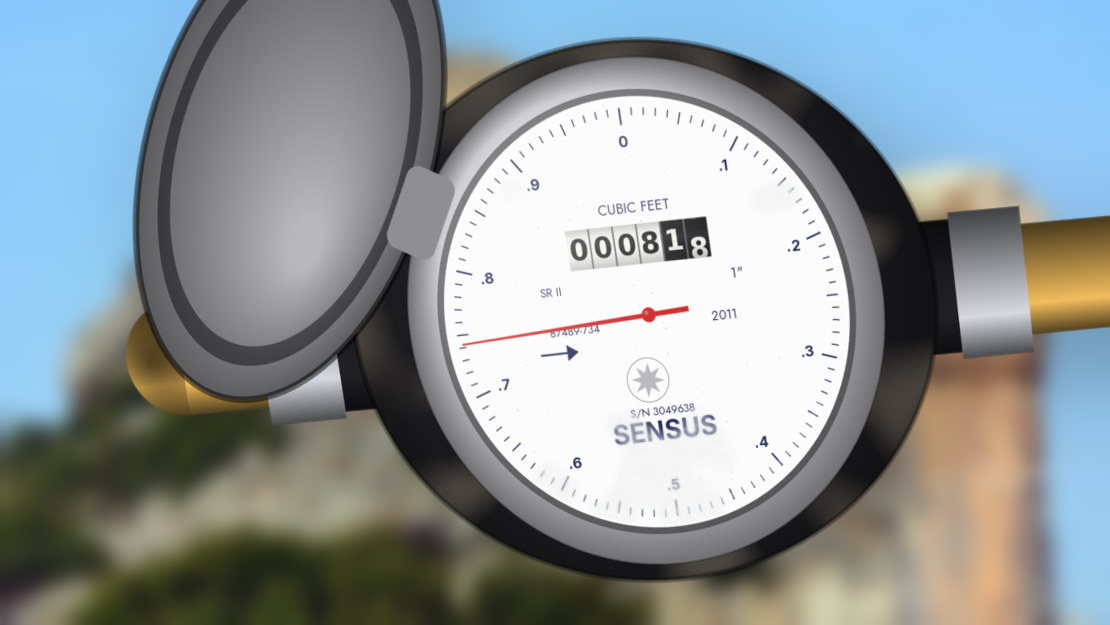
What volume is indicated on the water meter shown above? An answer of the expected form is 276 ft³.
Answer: 817.74 ft³
